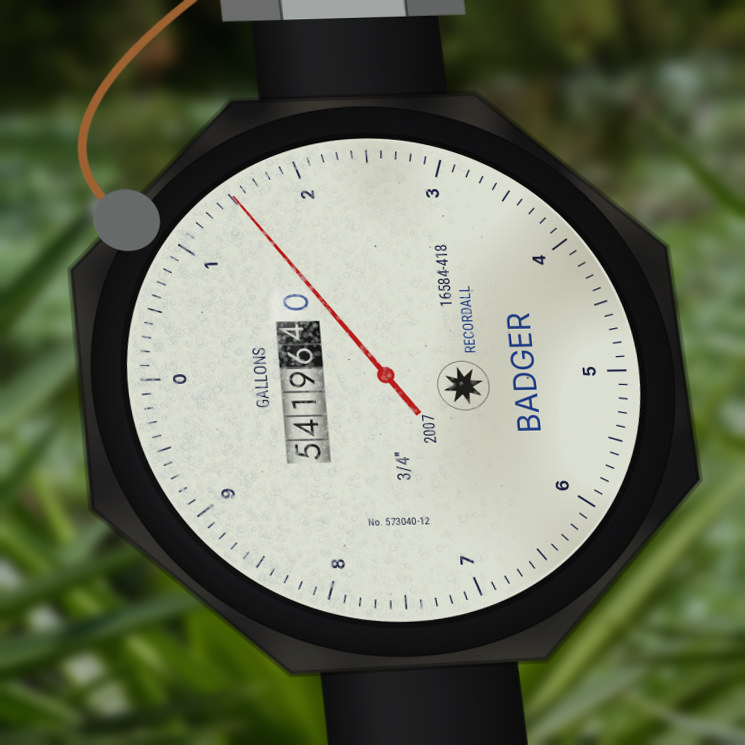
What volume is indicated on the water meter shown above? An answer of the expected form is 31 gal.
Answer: 5419641.5 gal
